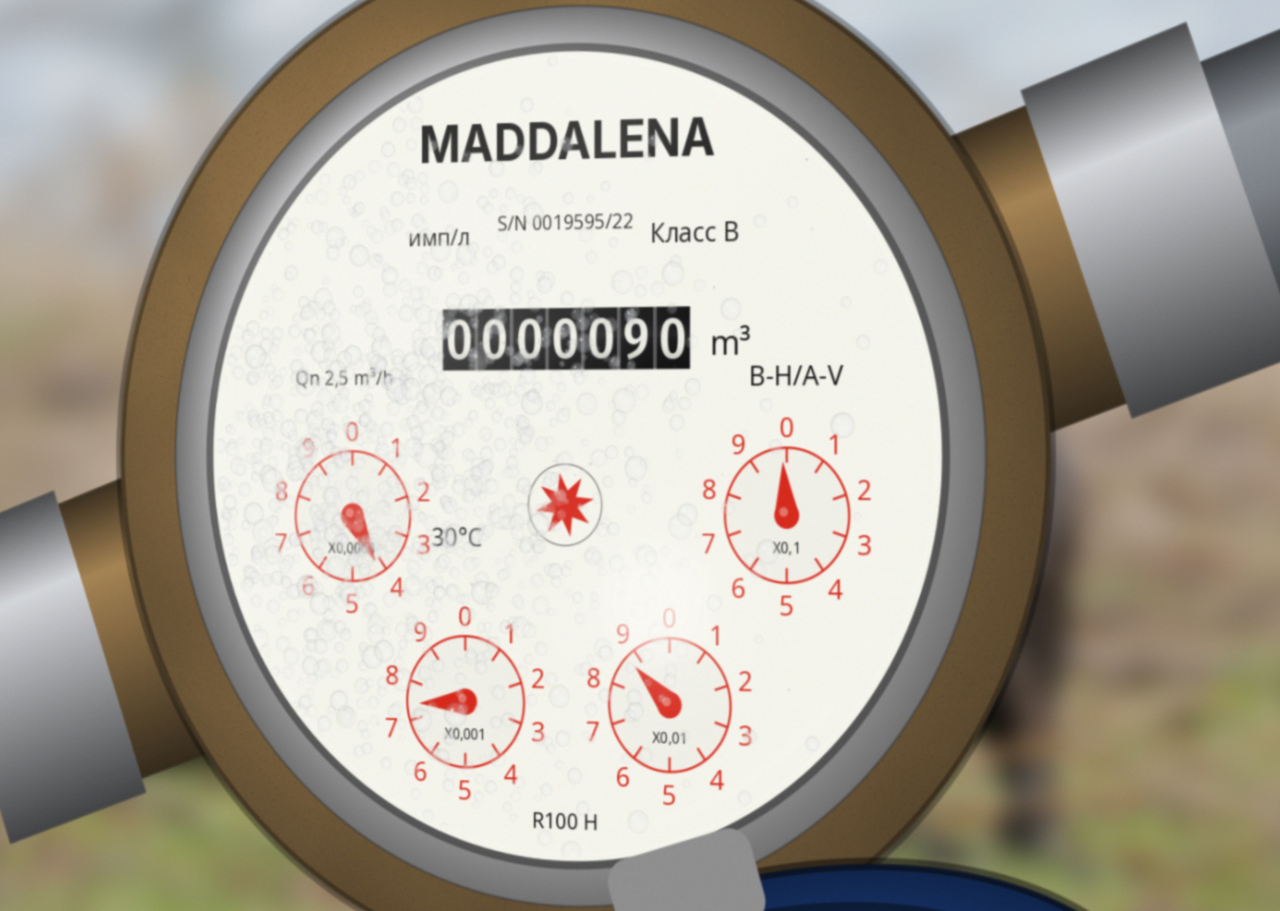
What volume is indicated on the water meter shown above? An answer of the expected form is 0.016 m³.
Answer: 89.9874 m³
